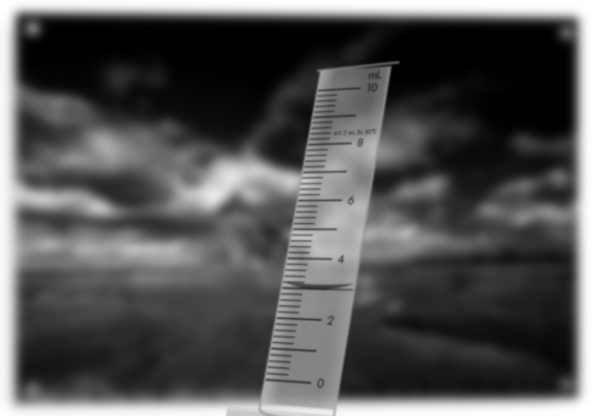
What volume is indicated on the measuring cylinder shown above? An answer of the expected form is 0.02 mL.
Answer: 3 mL
